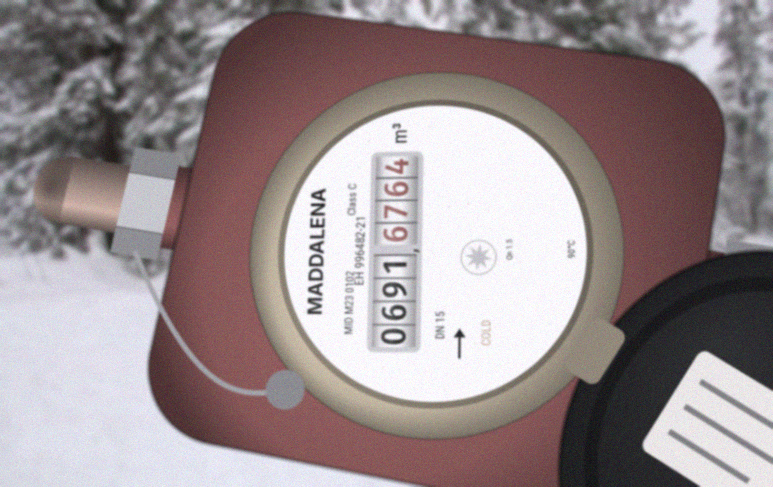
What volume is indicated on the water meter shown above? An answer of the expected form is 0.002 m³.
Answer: 691.6764 m³
